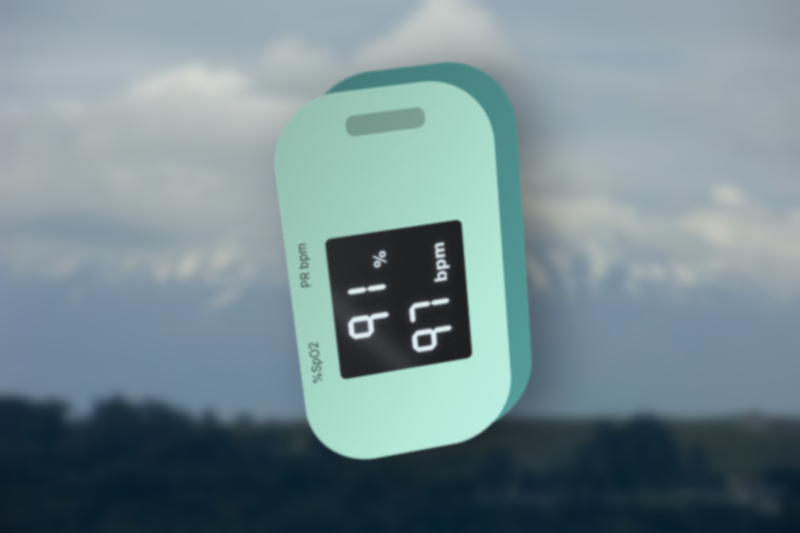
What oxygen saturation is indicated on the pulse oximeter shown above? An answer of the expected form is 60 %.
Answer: 91 %
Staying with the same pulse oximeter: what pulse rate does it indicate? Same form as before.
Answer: 97 bpm
